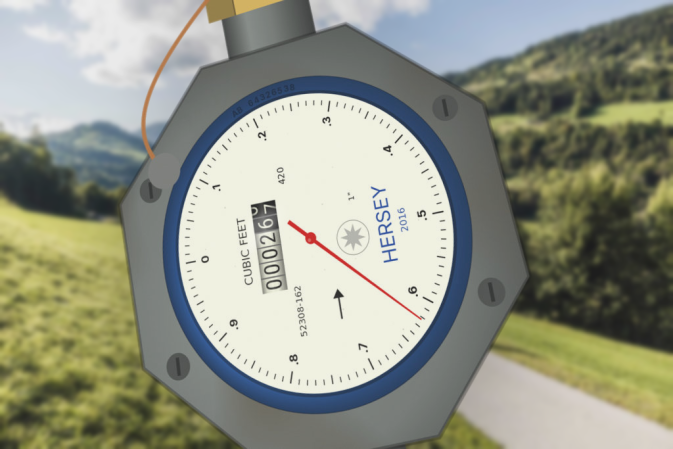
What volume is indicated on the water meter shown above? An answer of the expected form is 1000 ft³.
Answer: 266.62 ft³
